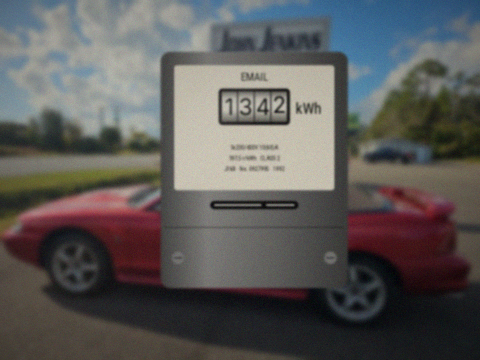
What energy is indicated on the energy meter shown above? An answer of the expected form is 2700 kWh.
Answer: 1342 kWh
